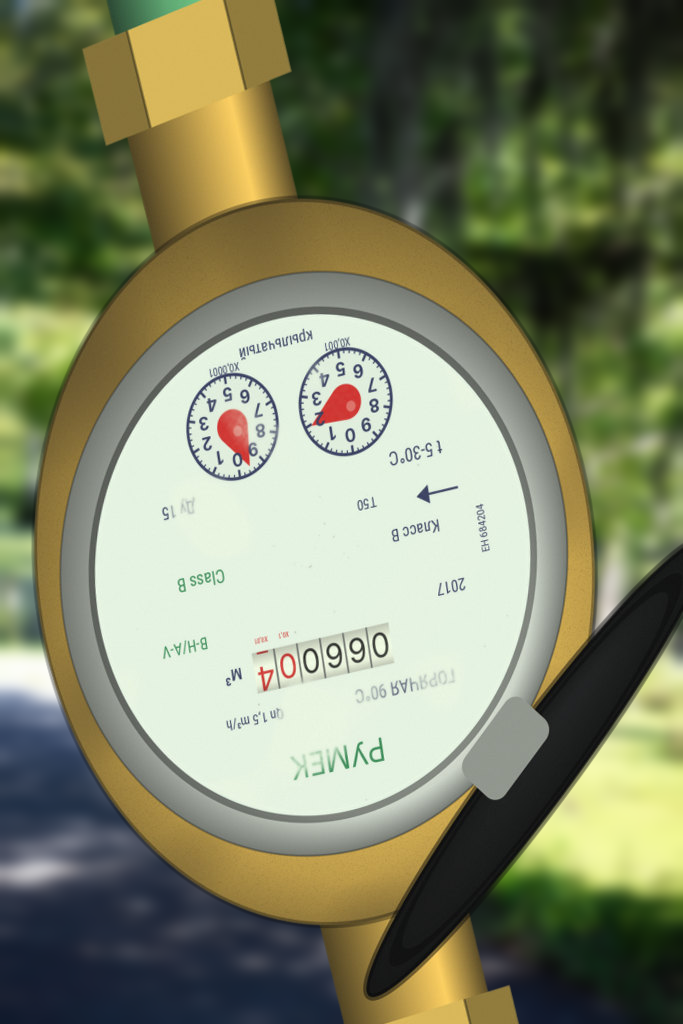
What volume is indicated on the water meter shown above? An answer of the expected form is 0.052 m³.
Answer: 660.0419 m³
